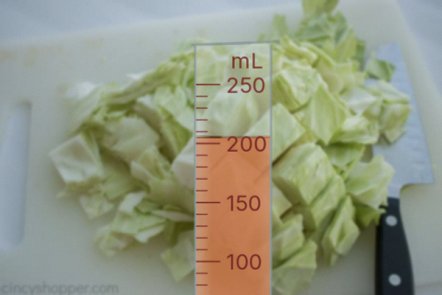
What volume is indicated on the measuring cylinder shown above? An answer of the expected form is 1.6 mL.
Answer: 205 mL
